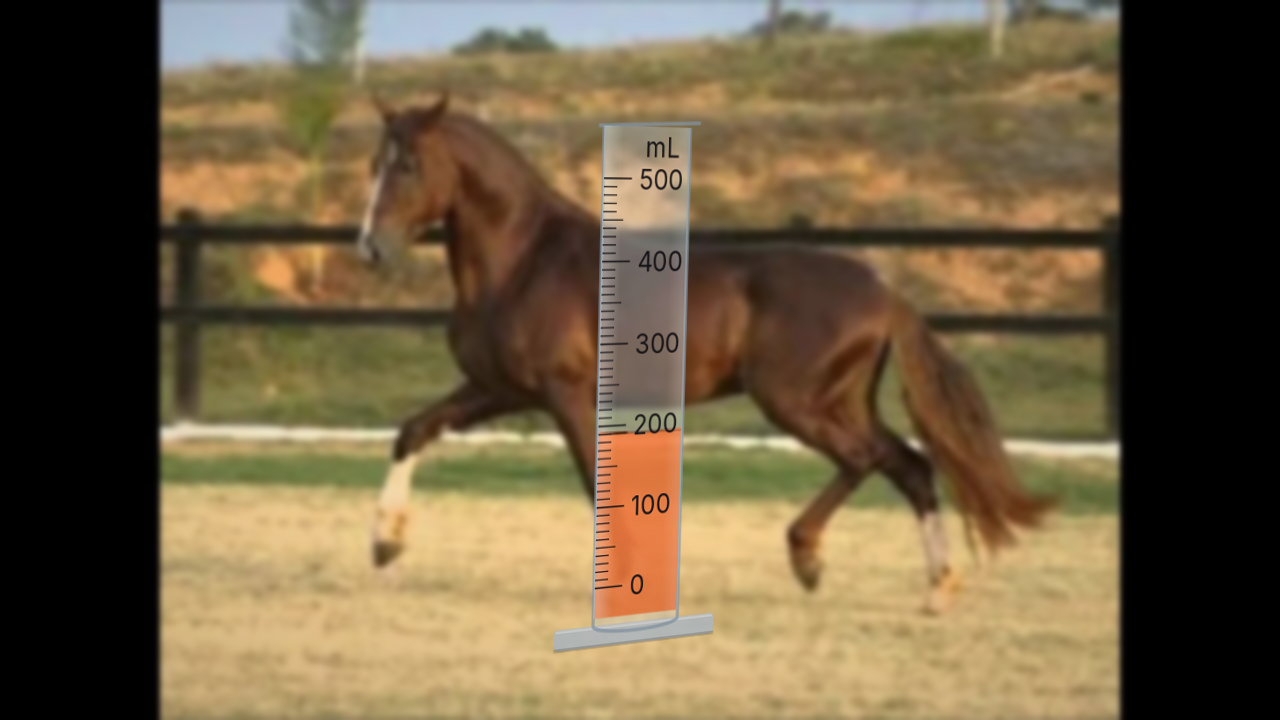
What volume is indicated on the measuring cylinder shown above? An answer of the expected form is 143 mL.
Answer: 190 mL
